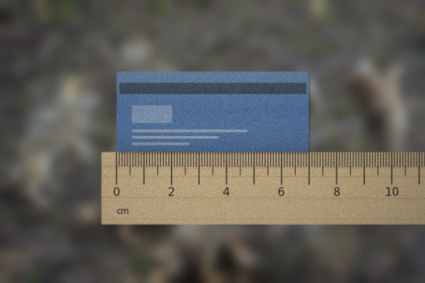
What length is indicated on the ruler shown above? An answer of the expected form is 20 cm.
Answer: 7 cm
